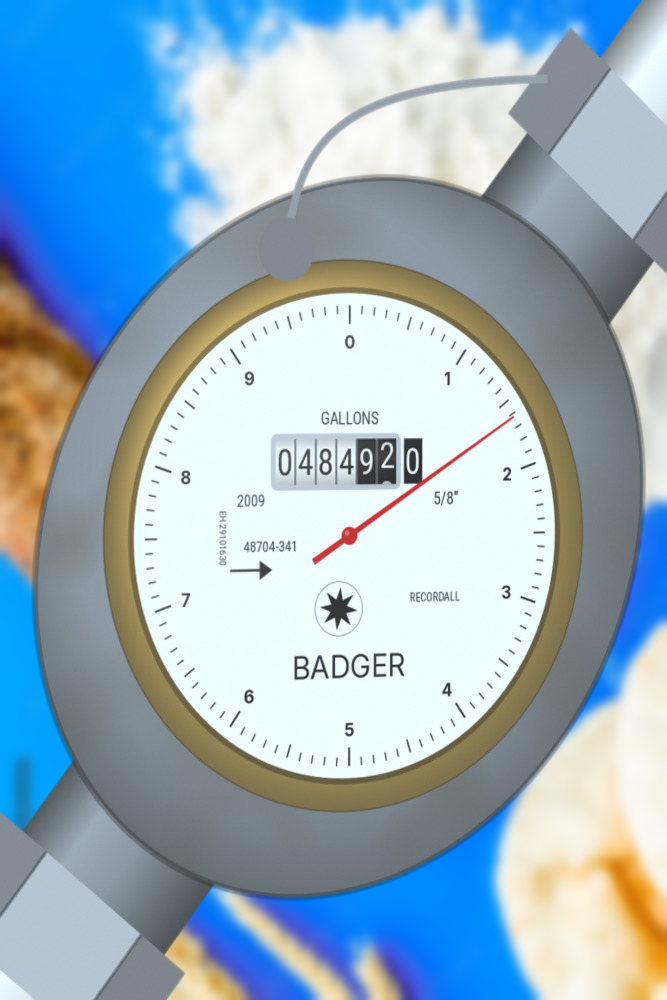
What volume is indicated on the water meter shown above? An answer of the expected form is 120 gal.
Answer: 484921.6 gal
